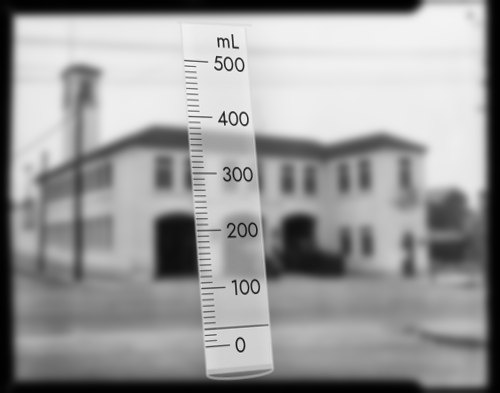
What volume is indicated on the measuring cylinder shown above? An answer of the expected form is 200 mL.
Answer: 30 mL
